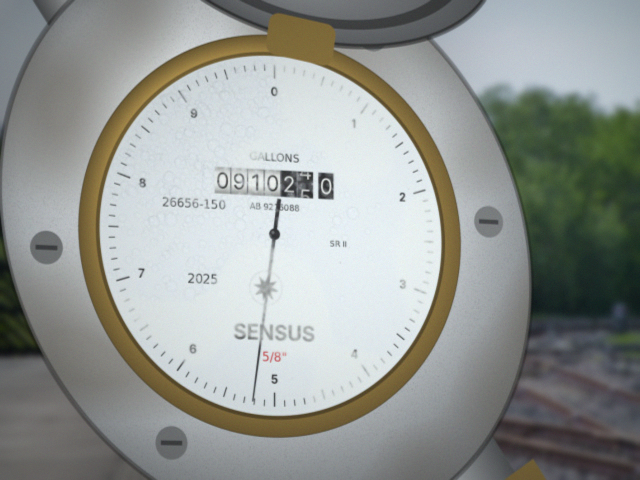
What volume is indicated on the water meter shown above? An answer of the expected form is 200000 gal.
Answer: 910245.2 gal
